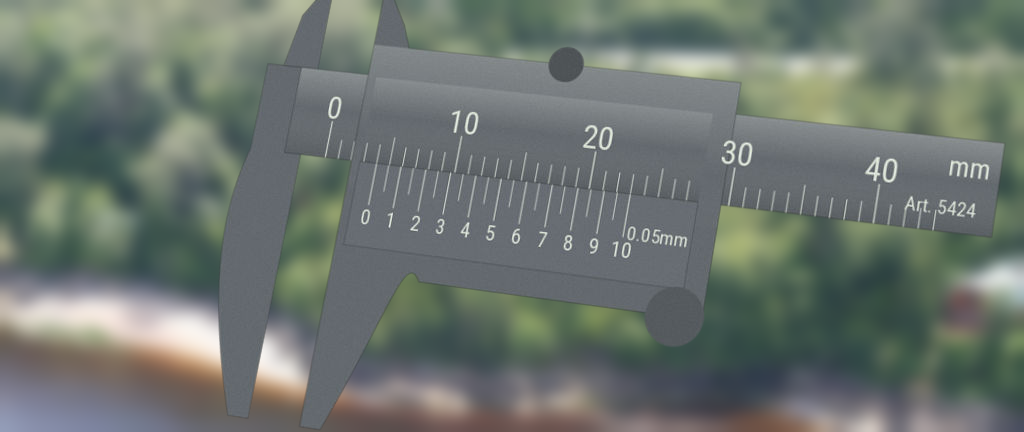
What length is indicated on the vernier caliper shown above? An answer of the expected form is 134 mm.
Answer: 4.0 mm
